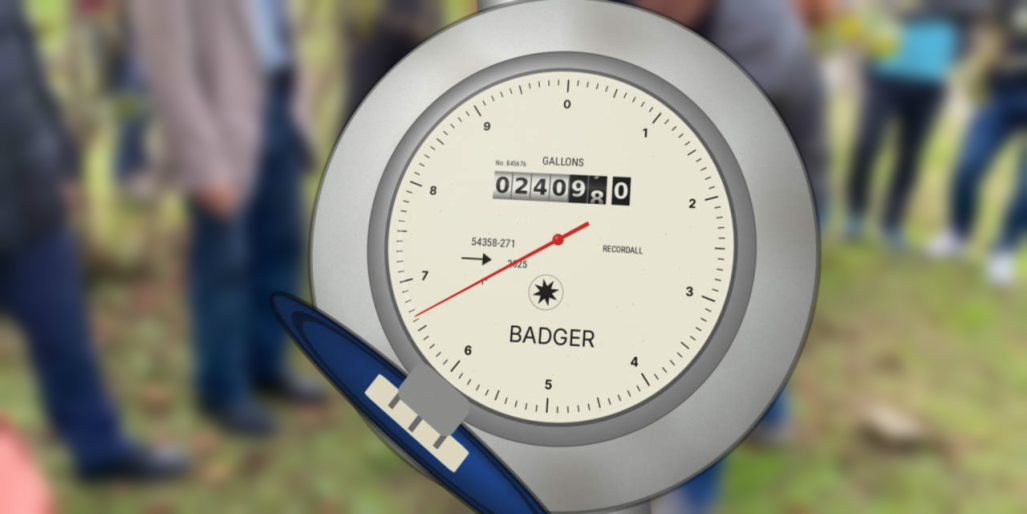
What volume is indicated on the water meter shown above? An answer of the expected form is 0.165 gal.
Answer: 240976.6 gal
